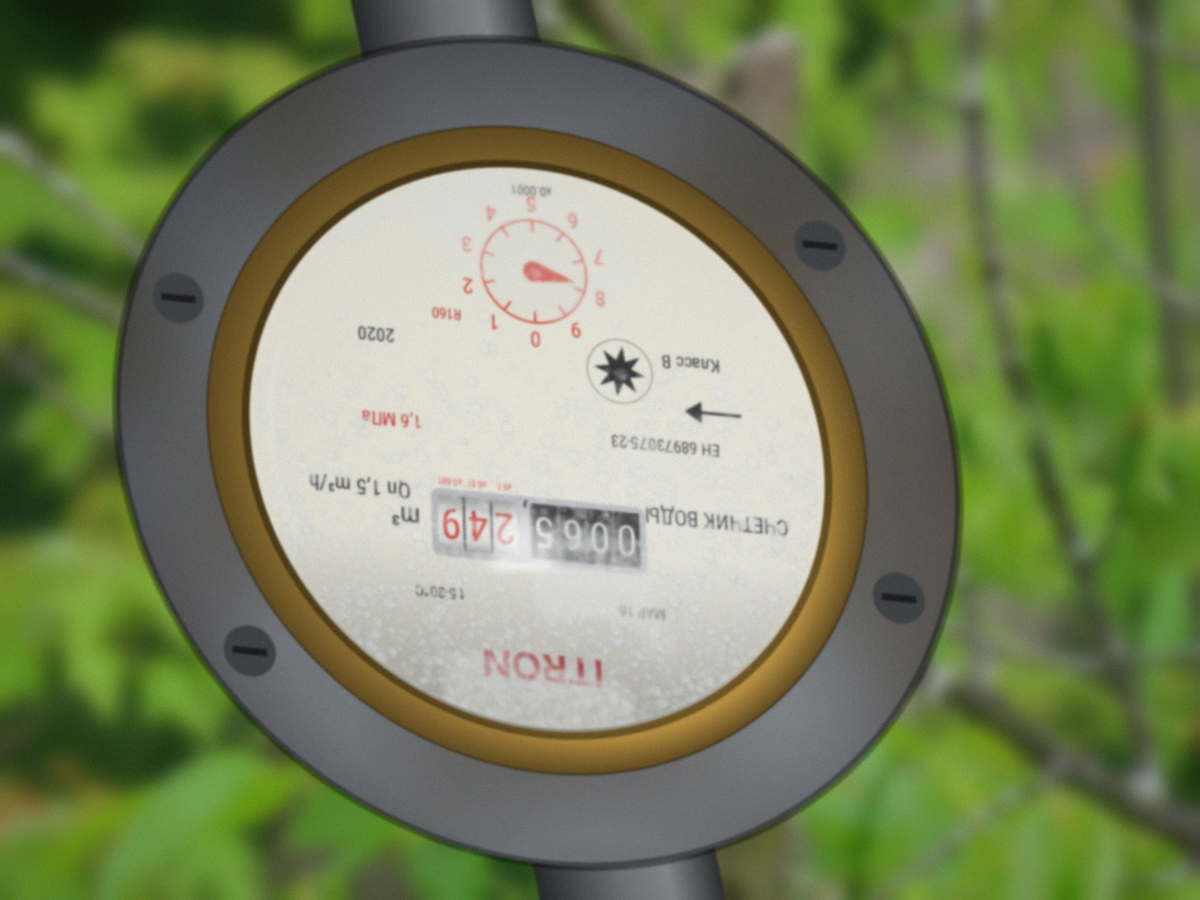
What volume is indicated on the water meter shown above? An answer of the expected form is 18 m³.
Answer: 65.2497 m³
